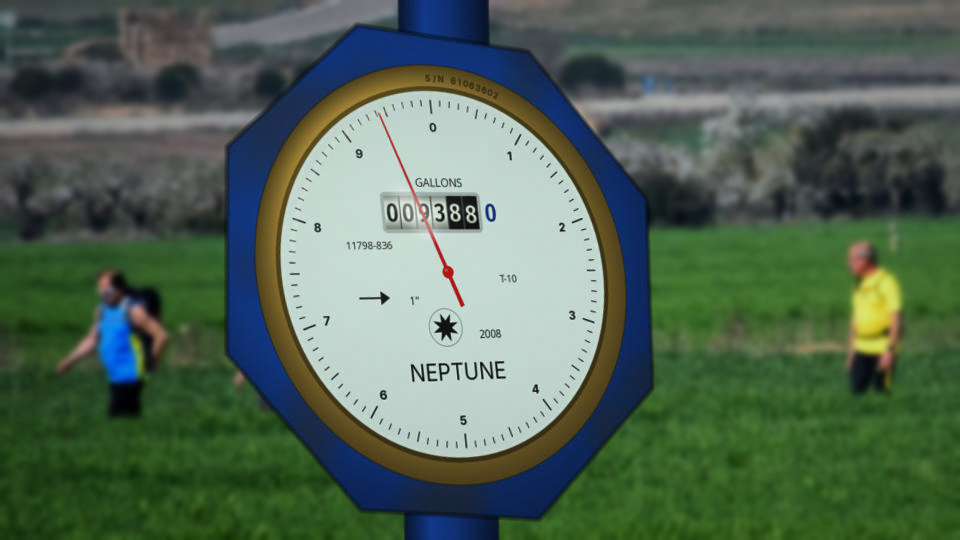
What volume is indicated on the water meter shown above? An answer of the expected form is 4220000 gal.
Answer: 93879.4 gal
